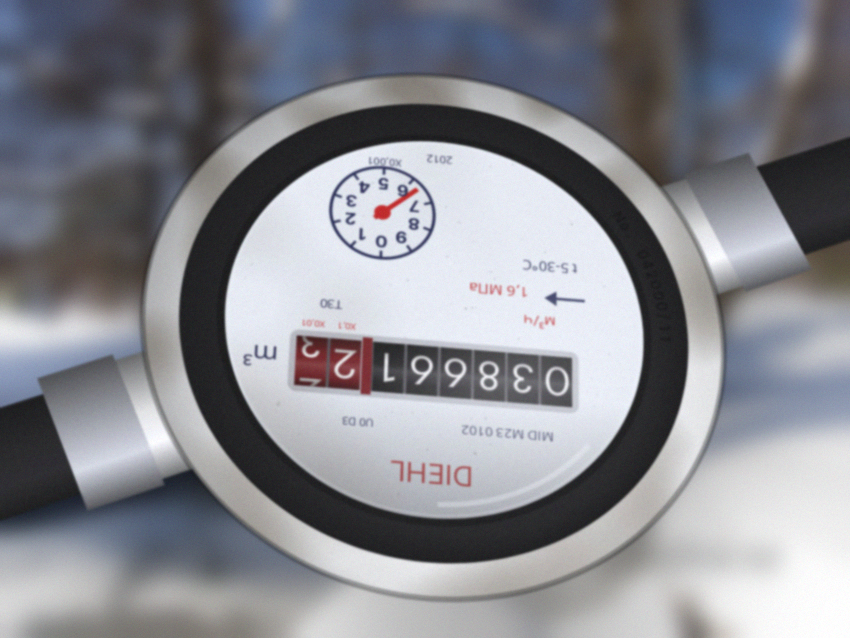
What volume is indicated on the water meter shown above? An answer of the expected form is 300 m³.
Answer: 38661.226 m³
